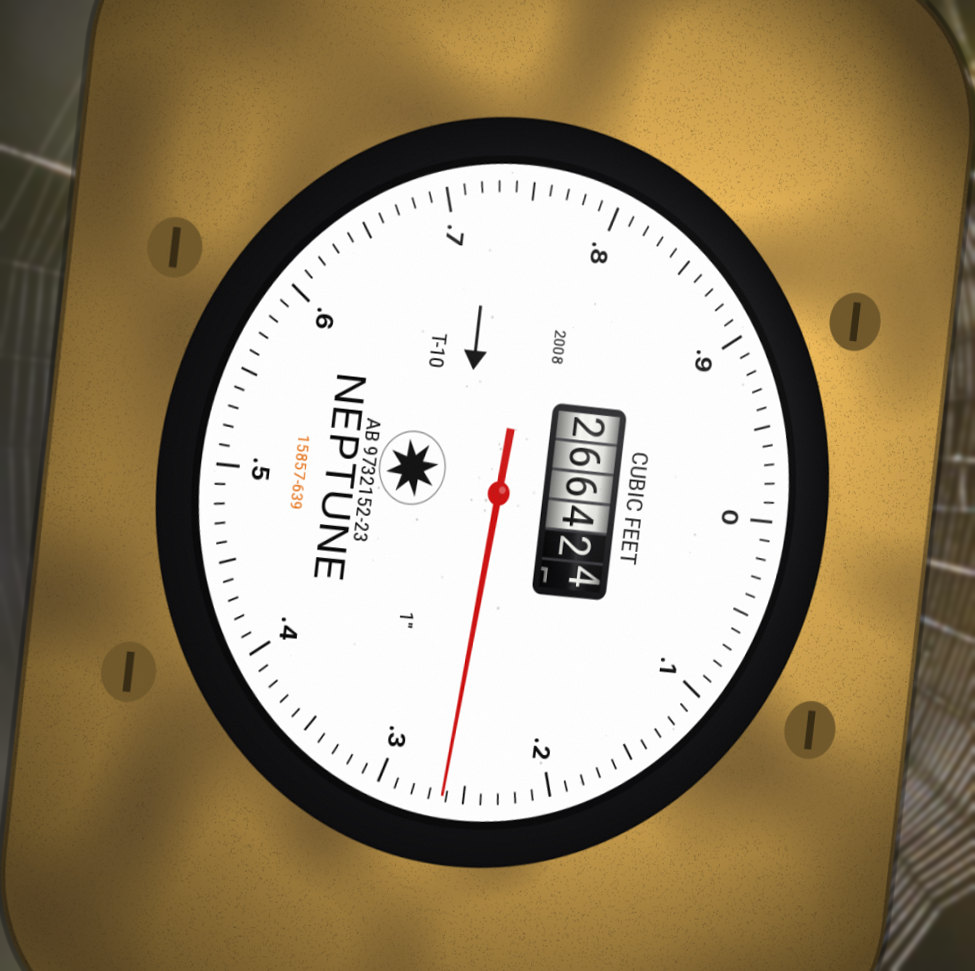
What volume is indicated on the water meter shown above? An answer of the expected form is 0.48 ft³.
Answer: 266424.26 ft³
